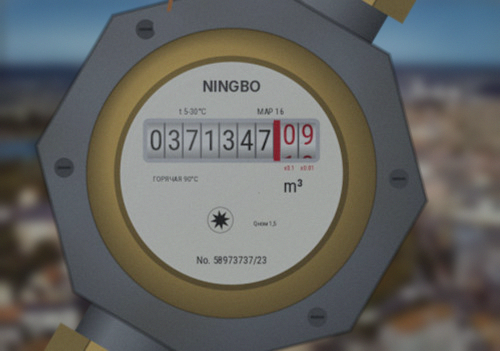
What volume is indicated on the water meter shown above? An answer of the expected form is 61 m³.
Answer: 371347.09 m³
